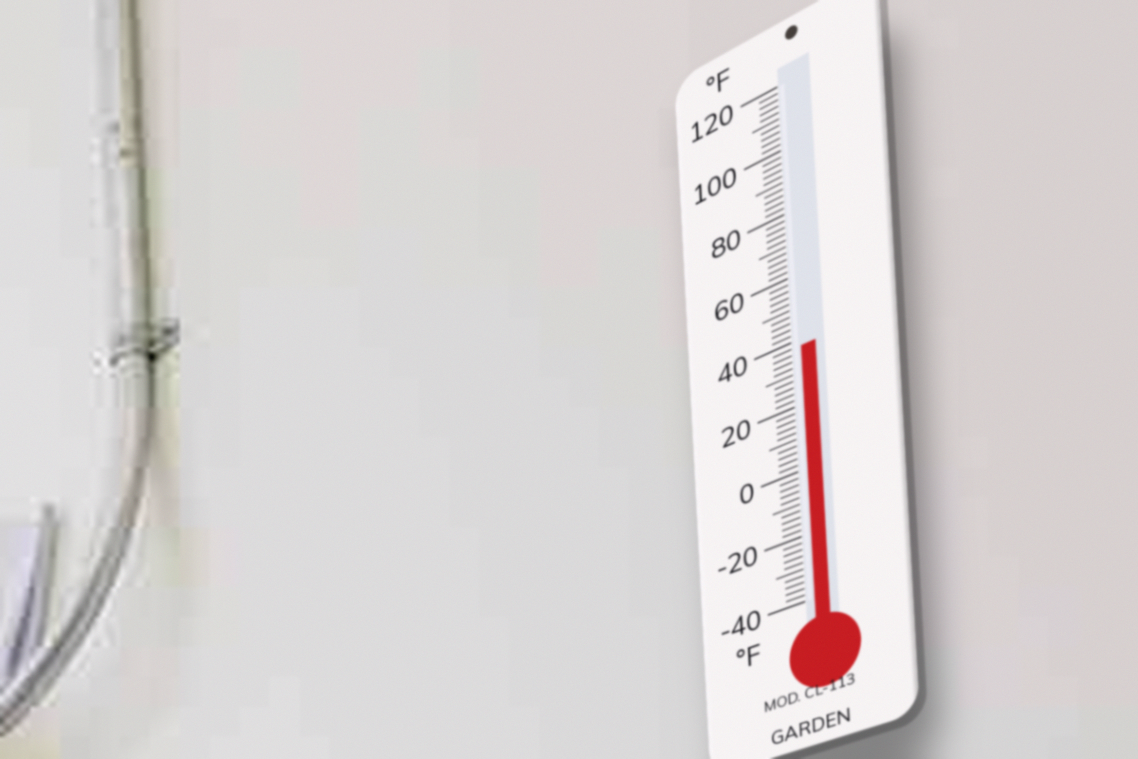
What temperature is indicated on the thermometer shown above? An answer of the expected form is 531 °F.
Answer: 38 °F
